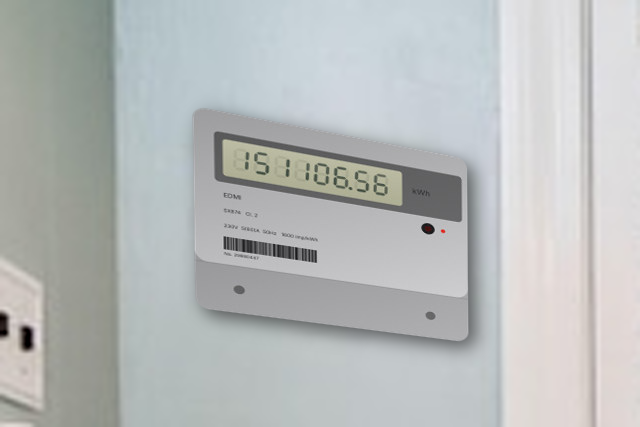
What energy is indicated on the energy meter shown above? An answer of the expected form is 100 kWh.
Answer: 151106.56 kWh
